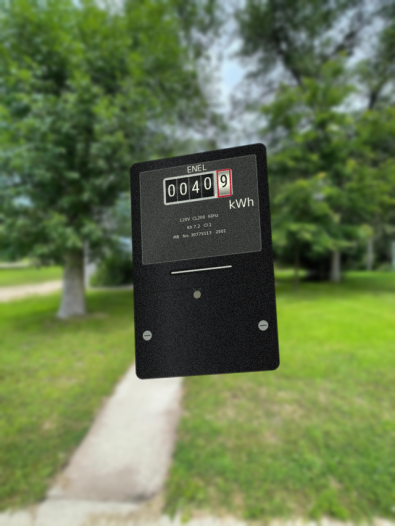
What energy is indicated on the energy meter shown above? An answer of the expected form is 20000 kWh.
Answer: 40.9 kWh
